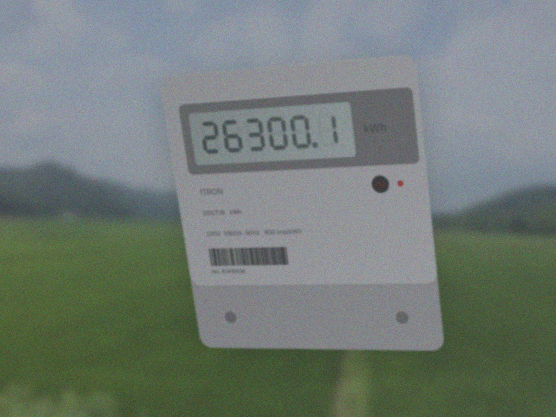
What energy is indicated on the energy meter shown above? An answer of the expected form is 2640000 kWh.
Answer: 26300.1 kWh
